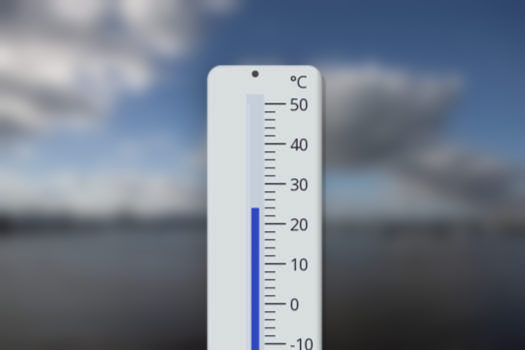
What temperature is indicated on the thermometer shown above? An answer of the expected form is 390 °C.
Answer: 24 °C
